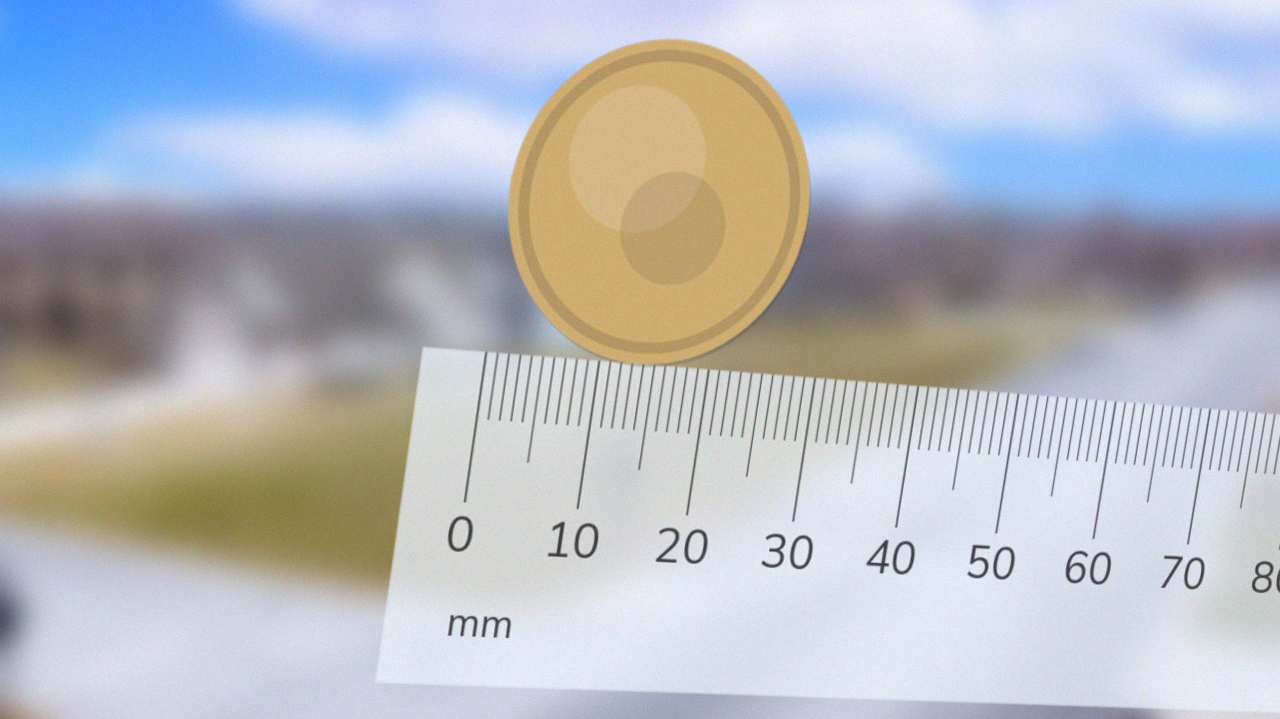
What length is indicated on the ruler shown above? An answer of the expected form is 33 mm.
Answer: 27 mm
